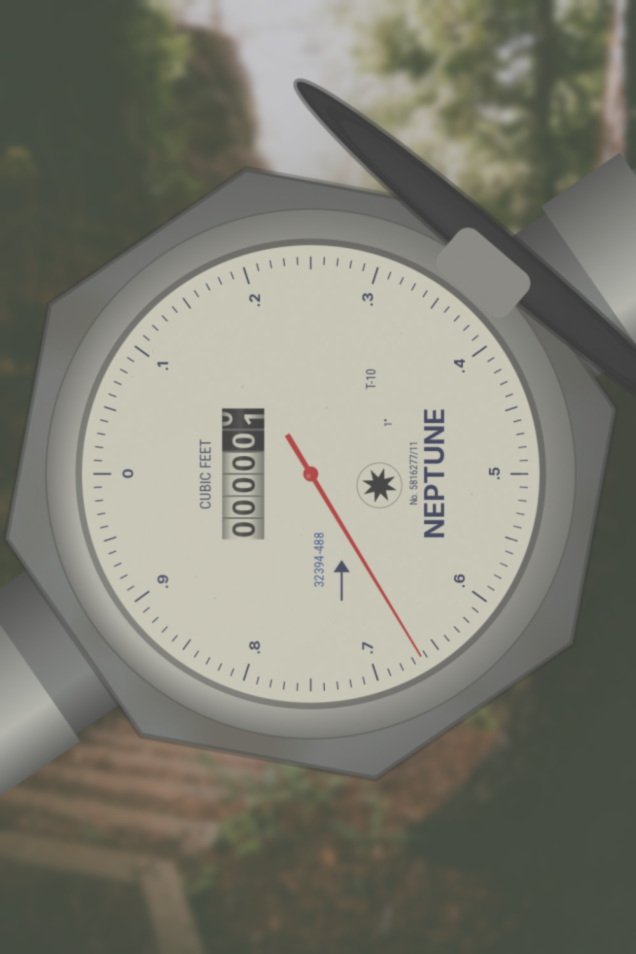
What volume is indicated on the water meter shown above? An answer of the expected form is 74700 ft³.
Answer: 0.66 ft³
